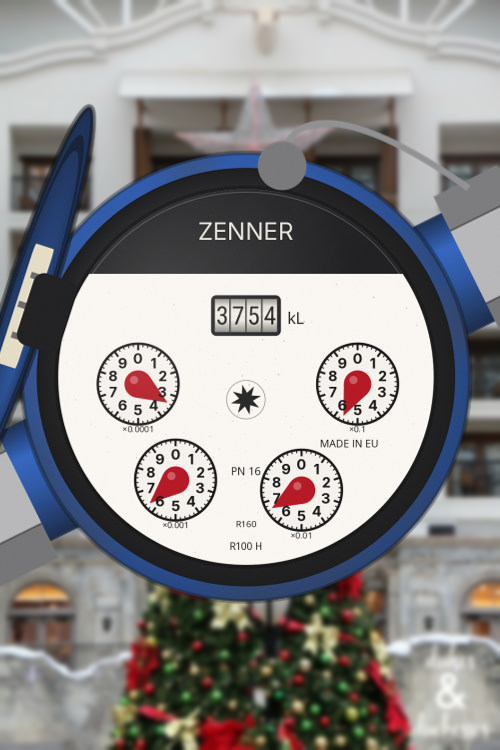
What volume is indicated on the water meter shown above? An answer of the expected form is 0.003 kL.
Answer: 3754.5663 kL
